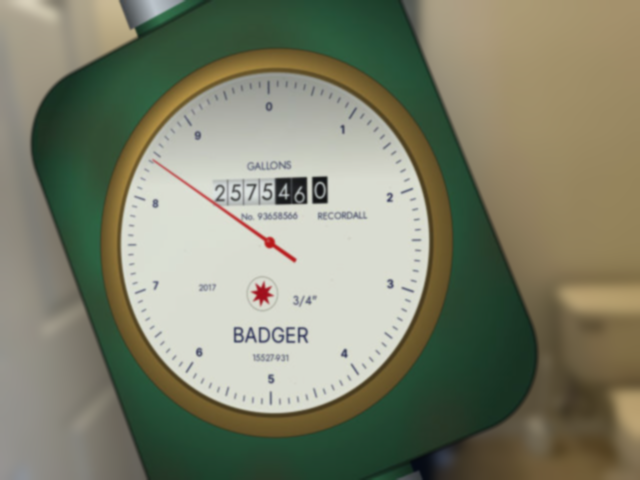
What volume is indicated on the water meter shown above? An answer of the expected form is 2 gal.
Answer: 2575458.4 gal
